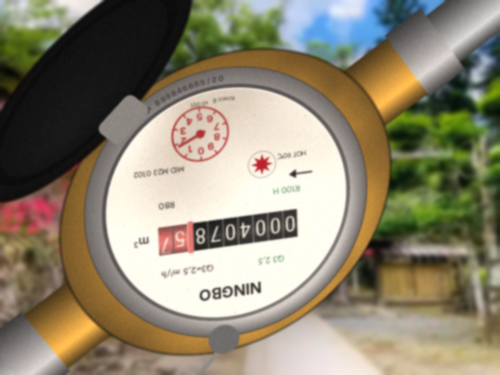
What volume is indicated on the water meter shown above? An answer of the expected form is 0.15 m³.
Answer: 4078.571 m³
